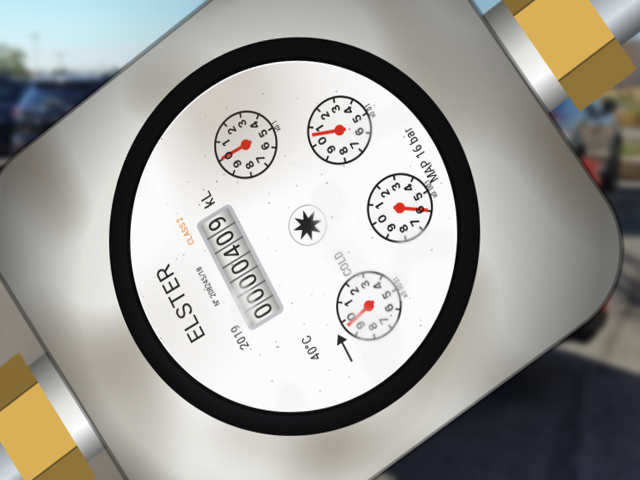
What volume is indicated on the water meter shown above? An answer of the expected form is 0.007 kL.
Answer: 409.0059 kL
